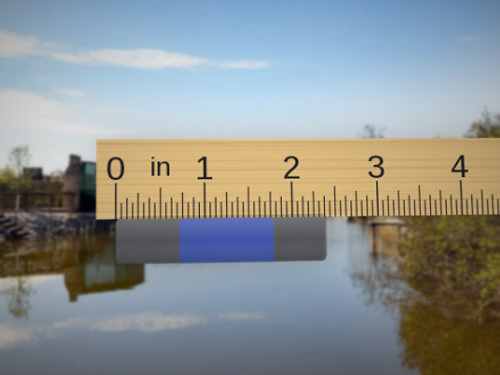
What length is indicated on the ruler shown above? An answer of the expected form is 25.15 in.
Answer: 2.375 in
